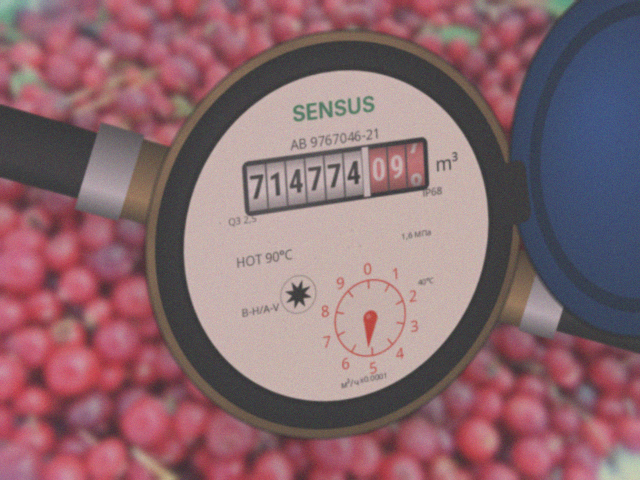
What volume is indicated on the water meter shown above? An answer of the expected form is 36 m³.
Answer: 714774.0975 m³
